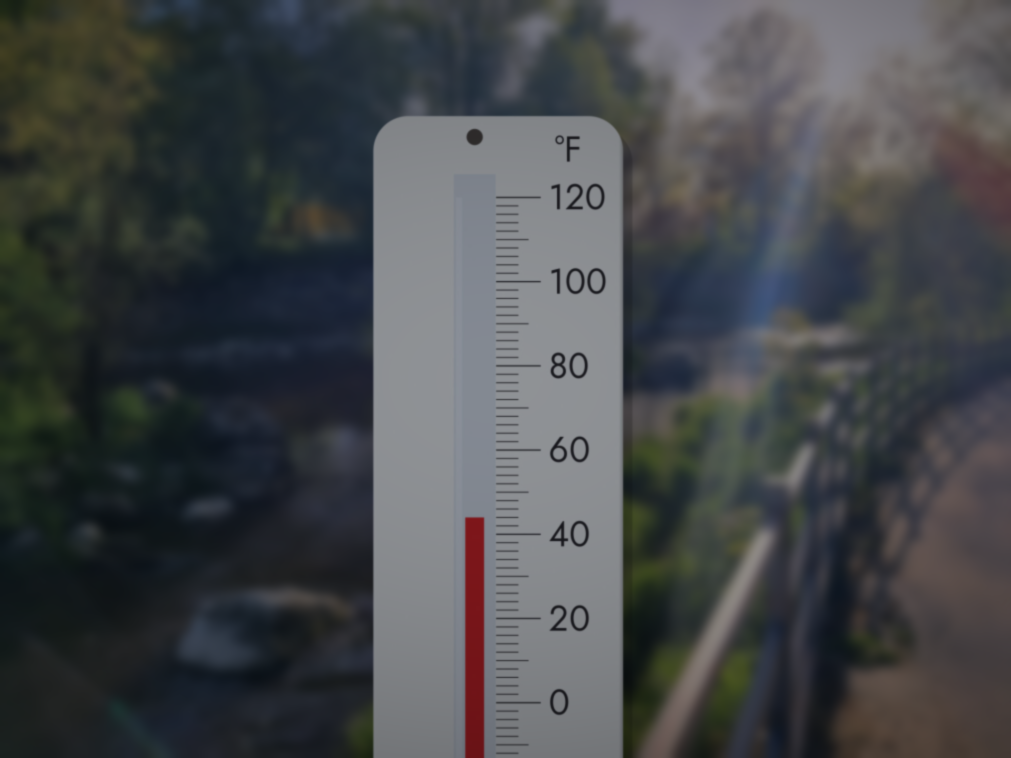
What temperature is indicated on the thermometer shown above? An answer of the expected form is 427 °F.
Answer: 44 °F
